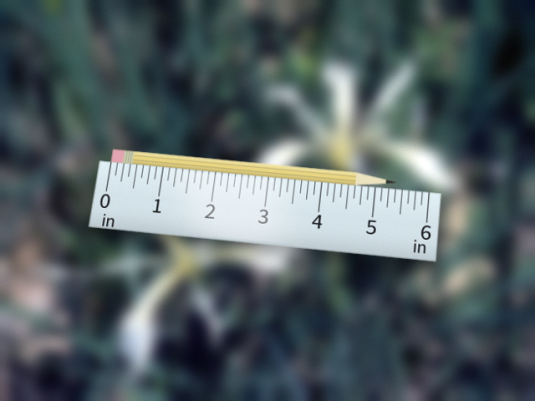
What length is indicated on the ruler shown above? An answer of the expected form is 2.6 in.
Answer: 5.375 in
